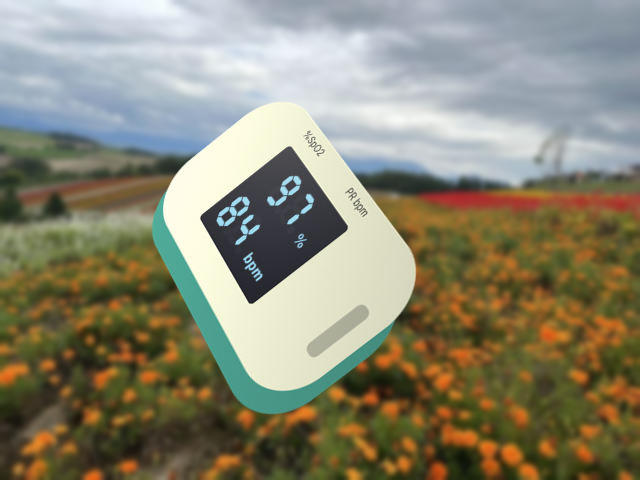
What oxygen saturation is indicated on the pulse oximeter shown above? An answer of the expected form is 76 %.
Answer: 97 %
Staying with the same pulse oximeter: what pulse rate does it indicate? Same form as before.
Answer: 84 bpm
